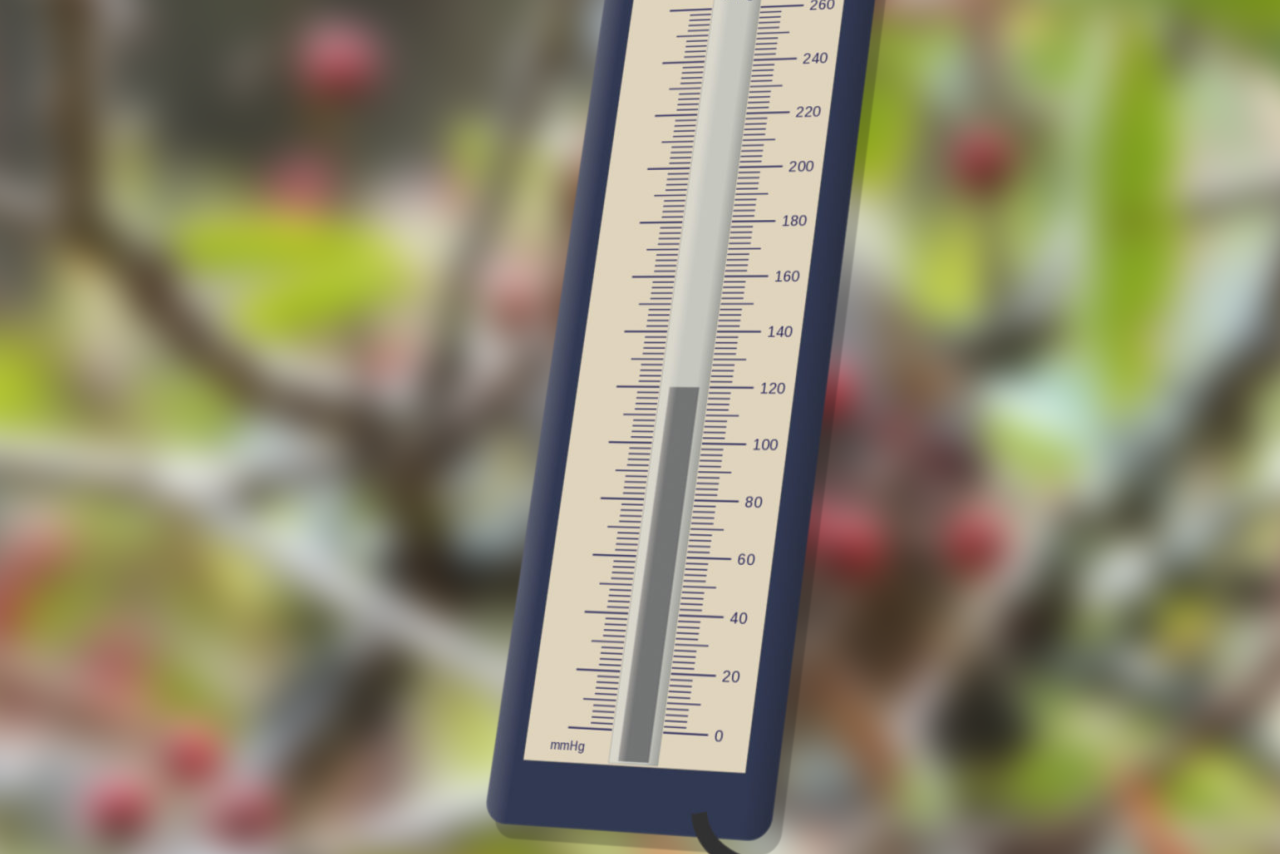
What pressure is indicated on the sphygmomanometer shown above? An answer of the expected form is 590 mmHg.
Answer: 120 mmHg
